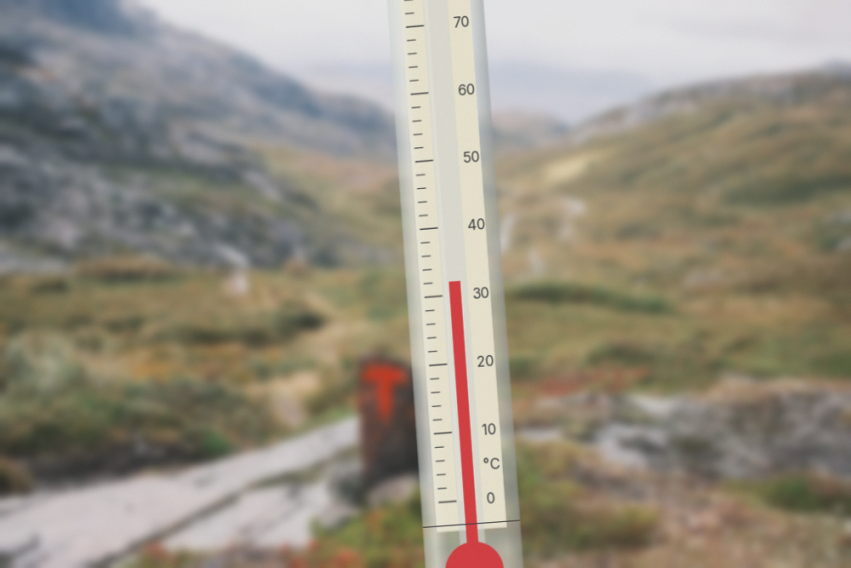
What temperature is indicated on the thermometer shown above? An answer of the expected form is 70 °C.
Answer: 32 °C
